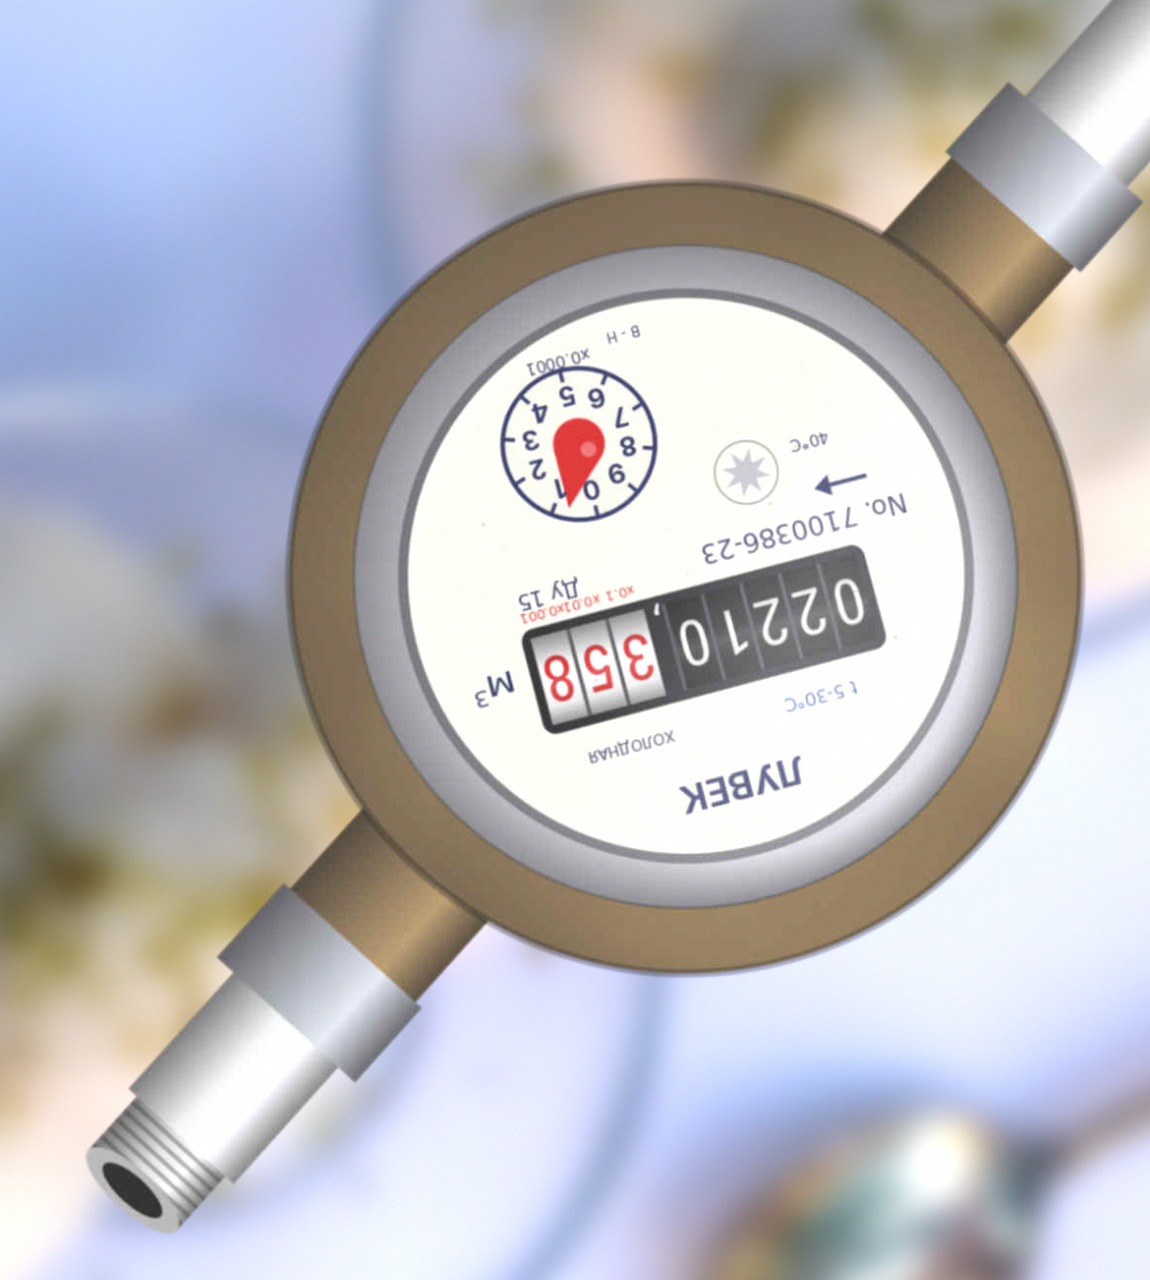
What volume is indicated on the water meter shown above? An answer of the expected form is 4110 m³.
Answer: 2210.3580 m³
